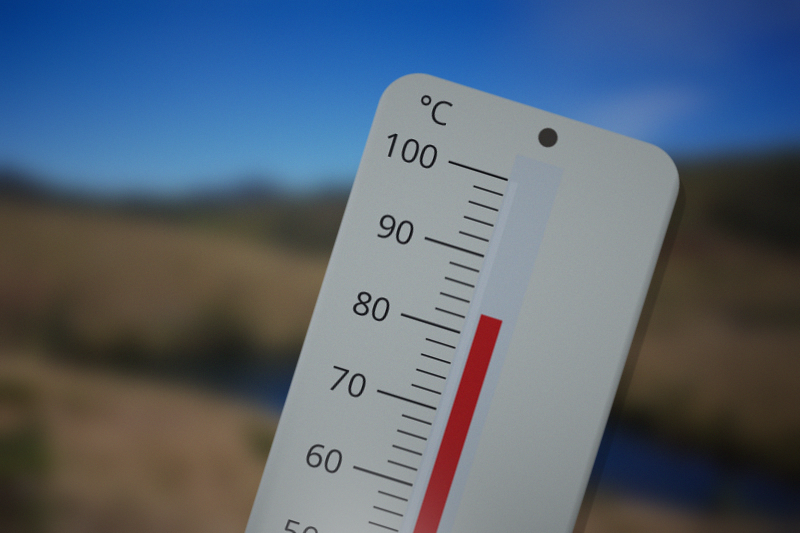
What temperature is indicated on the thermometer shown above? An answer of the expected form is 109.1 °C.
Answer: 83 °C
